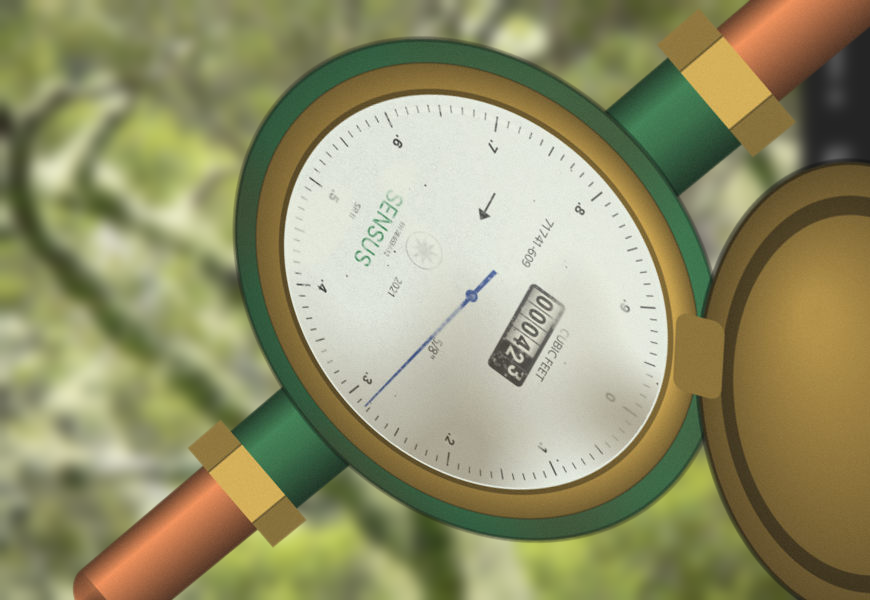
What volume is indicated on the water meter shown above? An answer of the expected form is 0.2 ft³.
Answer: 423.28 ft³
